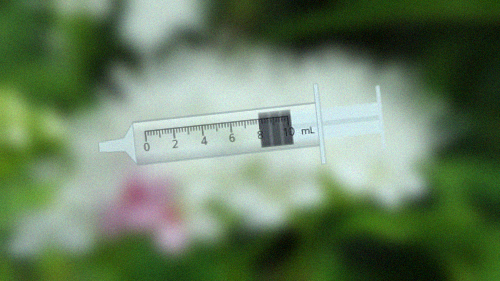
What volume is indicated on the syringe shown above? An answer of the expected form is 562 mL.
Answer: 8 mL
